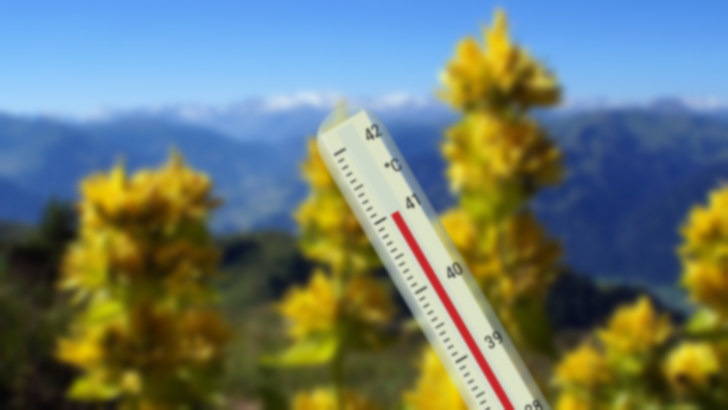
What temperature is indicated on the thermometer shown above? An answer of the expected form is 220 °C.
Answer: 41 °C
